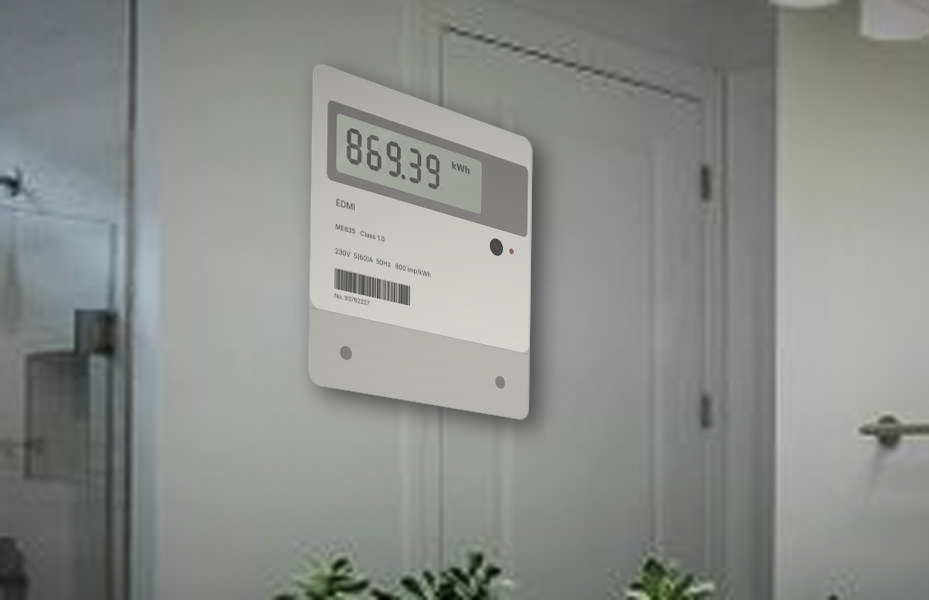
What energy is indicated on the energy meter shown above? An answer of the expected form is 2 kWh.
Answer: 869.39 kWh
